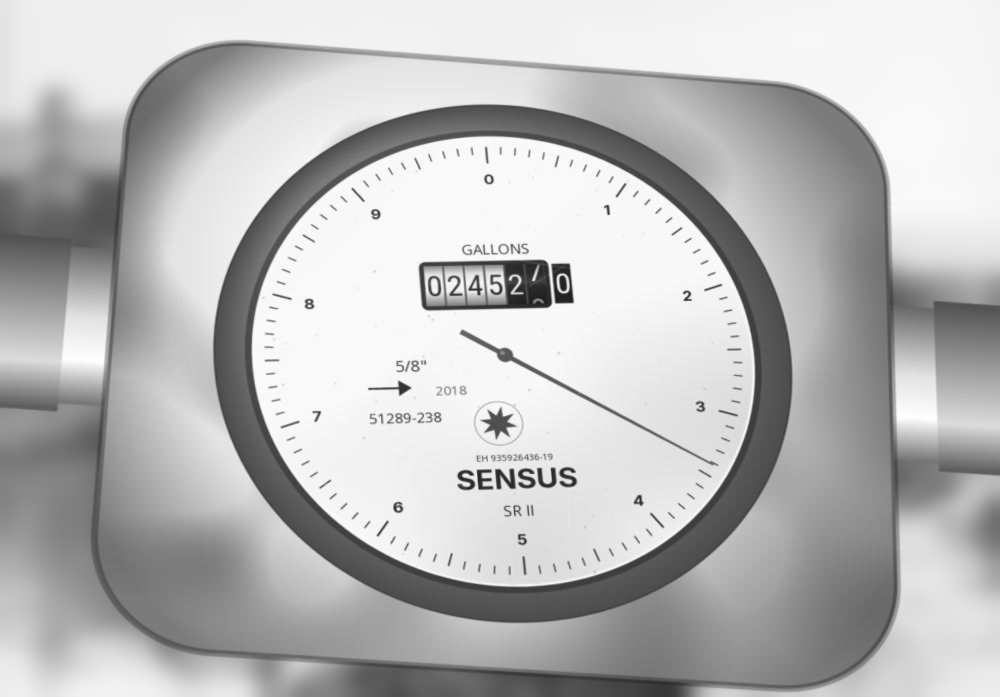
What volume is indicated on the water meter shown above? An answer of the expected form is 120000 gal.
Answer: 245273.4 gal
